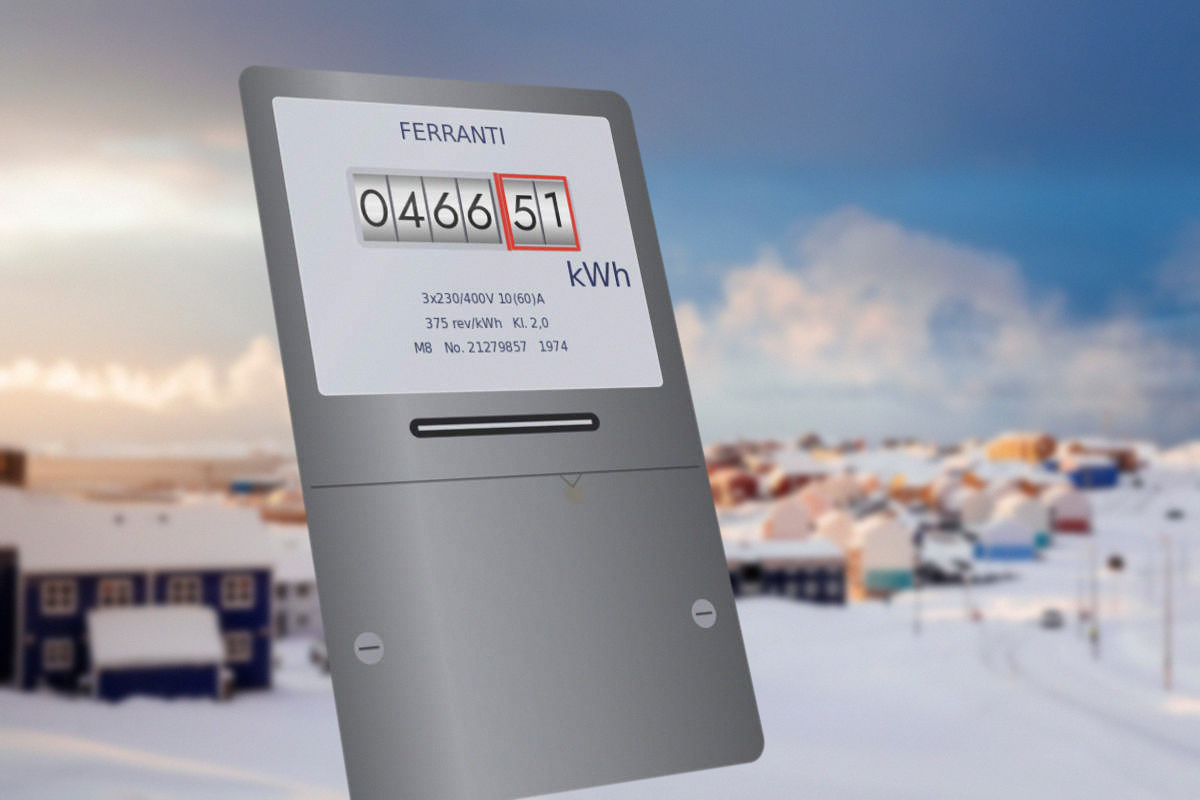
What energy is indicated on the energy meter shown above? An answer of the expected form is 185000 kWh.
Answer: 466.51 kWh
